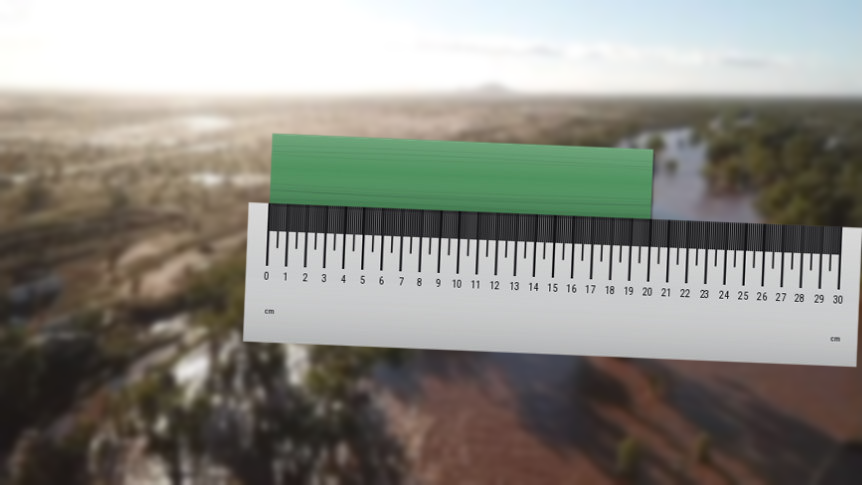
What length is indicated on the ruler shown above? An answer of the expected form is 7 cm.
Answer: 20 cm
